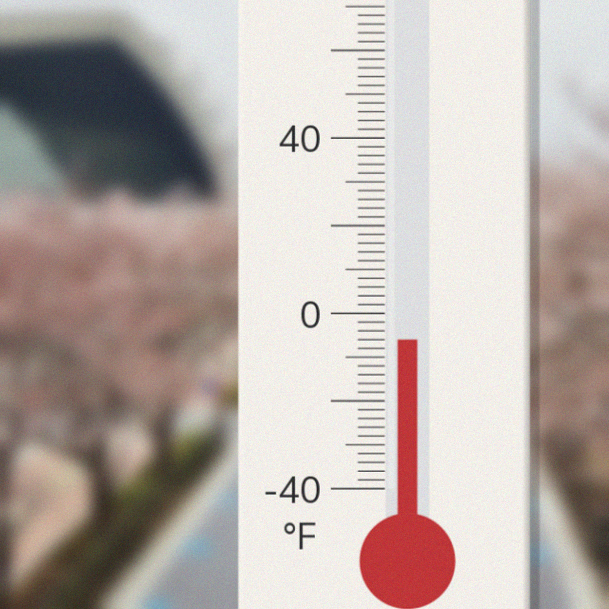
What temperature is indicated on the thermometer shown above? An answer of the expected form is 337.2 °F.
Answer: -6 °F
